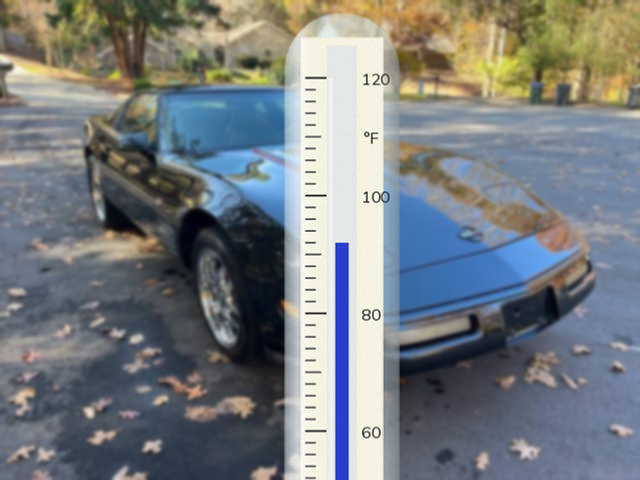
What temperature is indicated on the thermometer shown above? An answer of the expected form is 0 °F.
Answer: 92 °F
